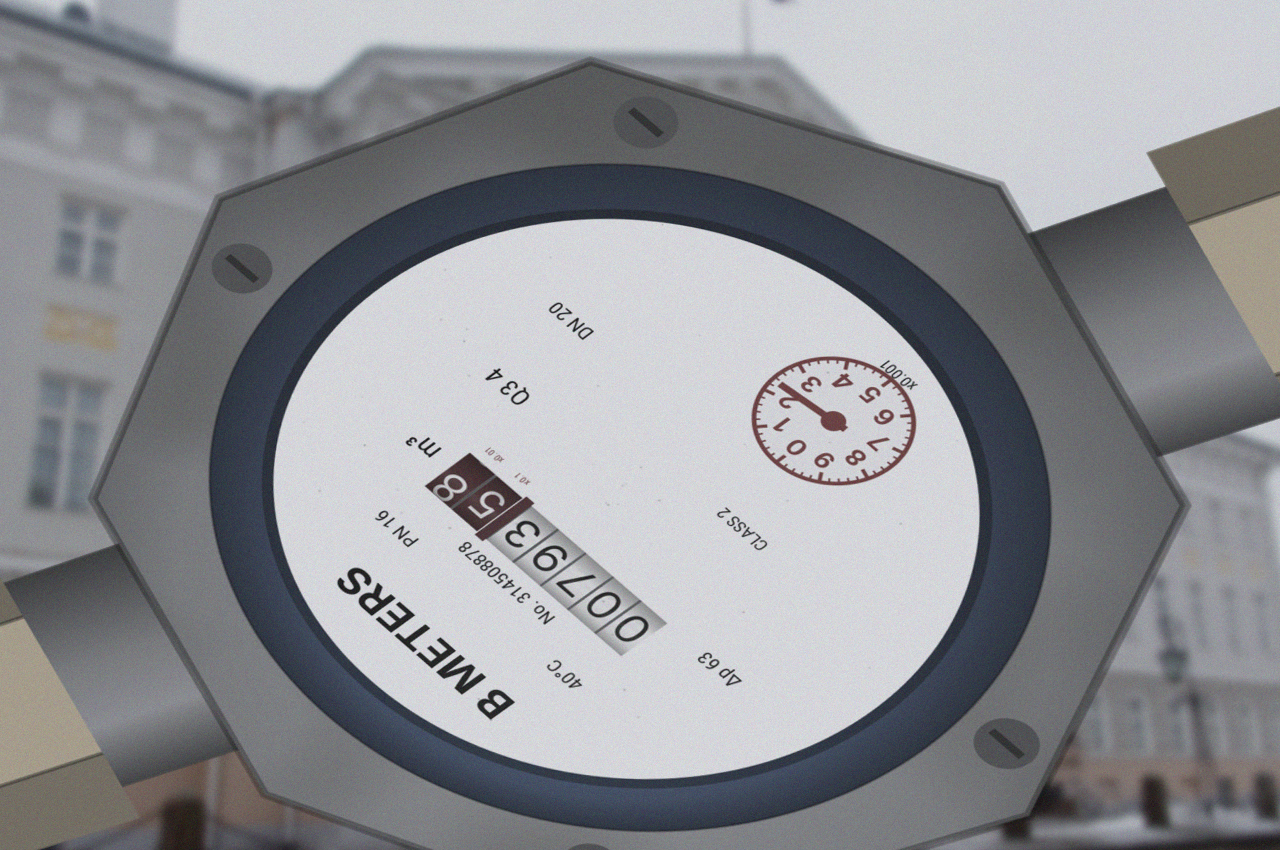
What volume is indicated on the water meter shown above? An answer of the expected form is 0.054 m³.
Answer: 793.582 m³
